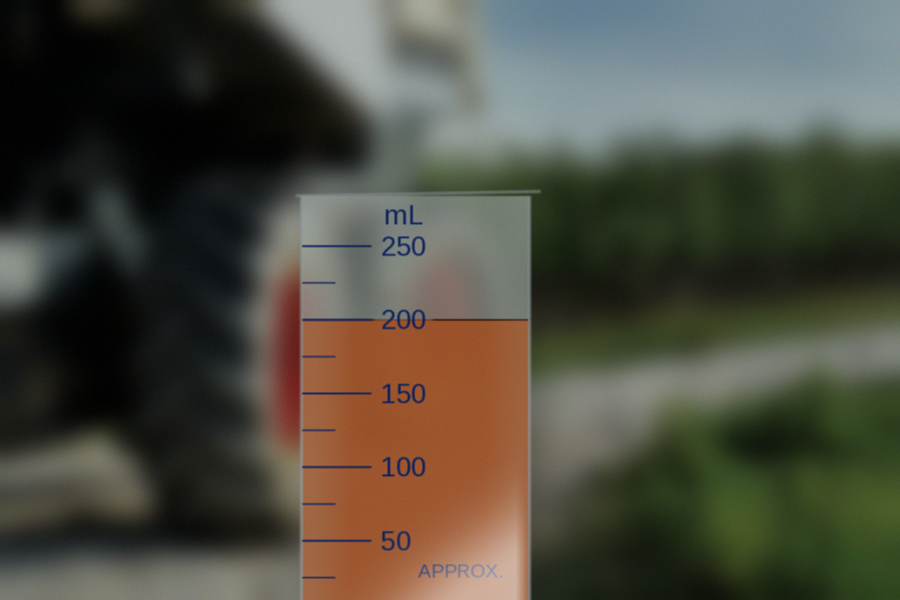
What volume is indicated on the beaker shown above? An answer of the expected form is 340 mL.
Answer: 200 mL
